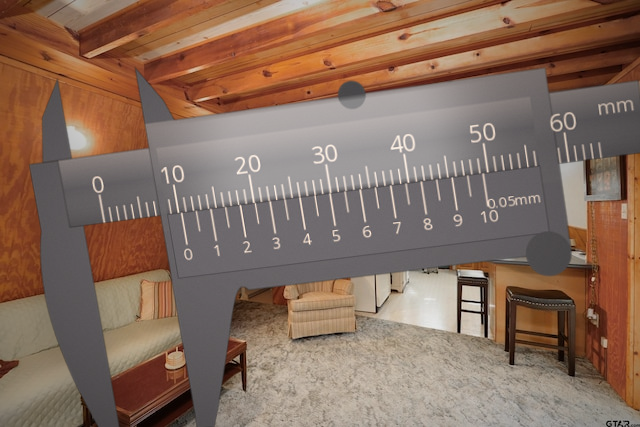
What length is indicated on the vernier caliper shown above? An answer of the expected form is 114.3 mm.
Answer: 10.4 mm
